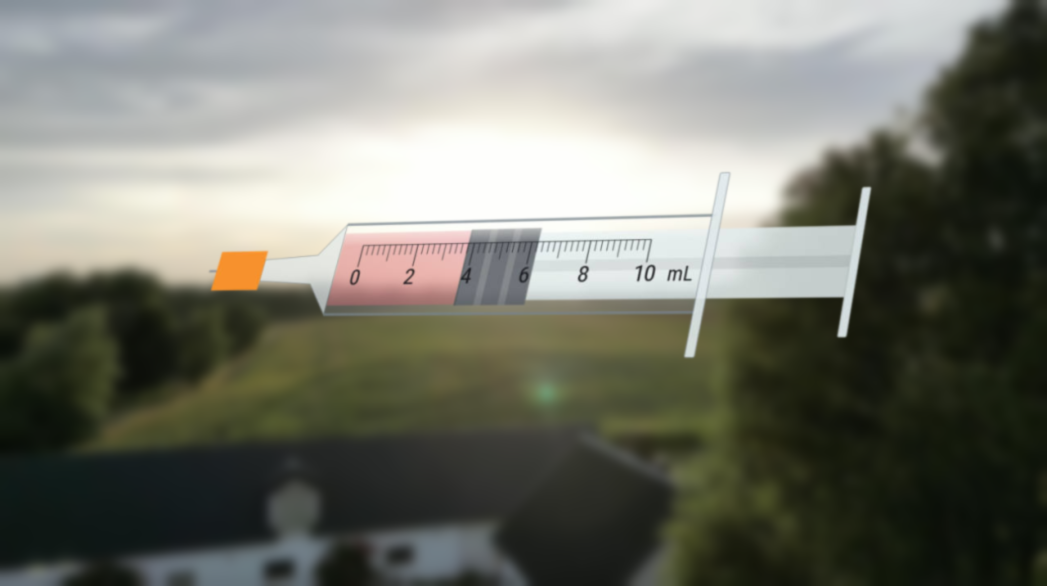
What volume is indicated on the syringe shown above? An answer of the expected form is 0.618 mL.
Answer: 3.8 mL
